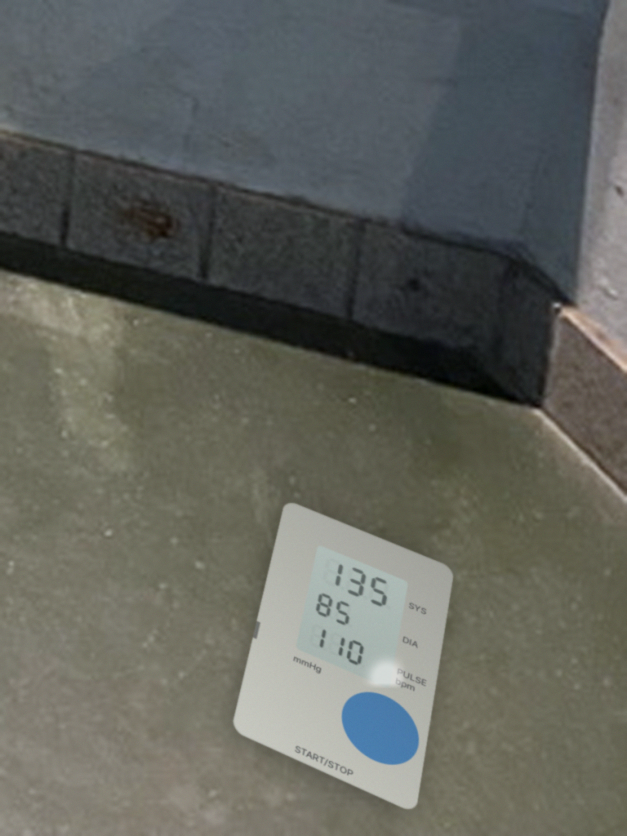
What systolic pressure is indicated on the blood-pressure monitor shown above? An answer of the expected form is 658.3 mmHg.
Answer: 135 mmHg
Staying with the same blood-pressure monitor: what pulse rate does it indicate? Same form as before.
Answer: 110 bpm
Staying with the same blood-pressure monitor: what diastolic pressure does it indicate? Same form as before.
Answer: 85 mmHg
